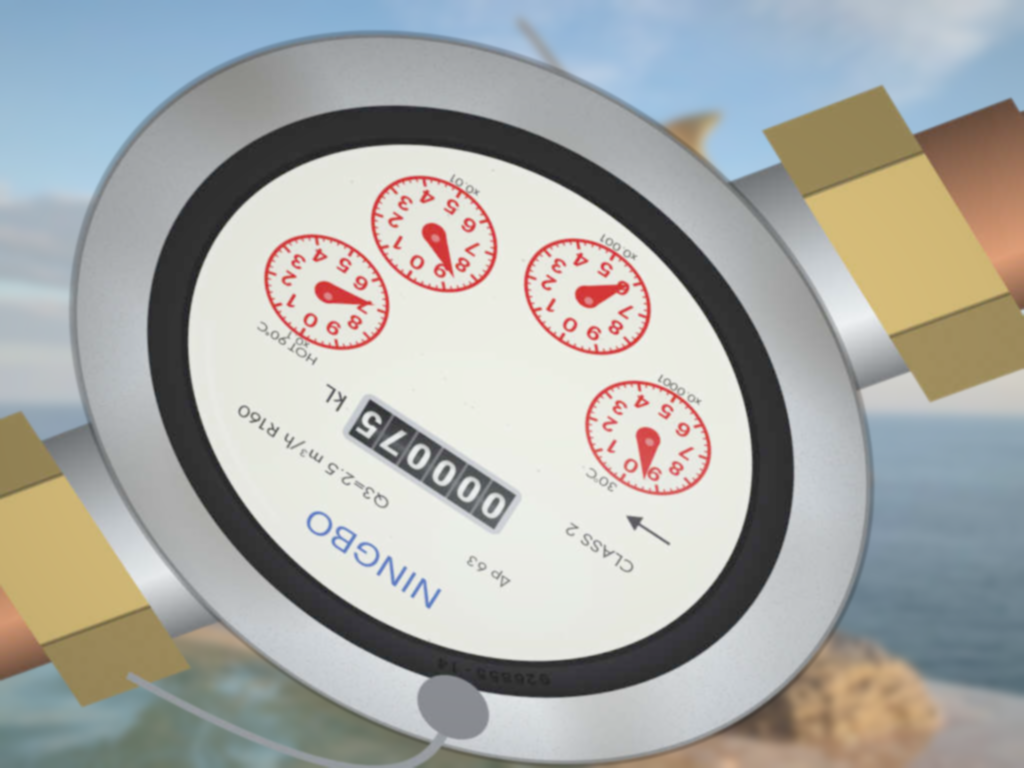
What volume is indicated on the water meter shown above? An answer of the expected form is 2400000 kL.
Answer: 75.6859 kL
